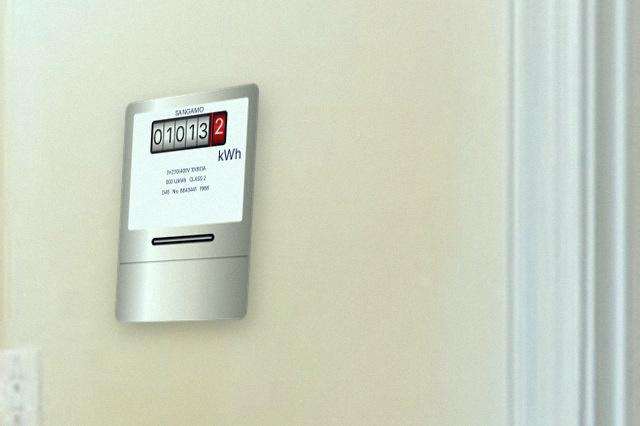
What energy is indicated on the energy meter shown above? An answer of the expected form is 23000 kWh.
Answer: 1013.2 kWh
